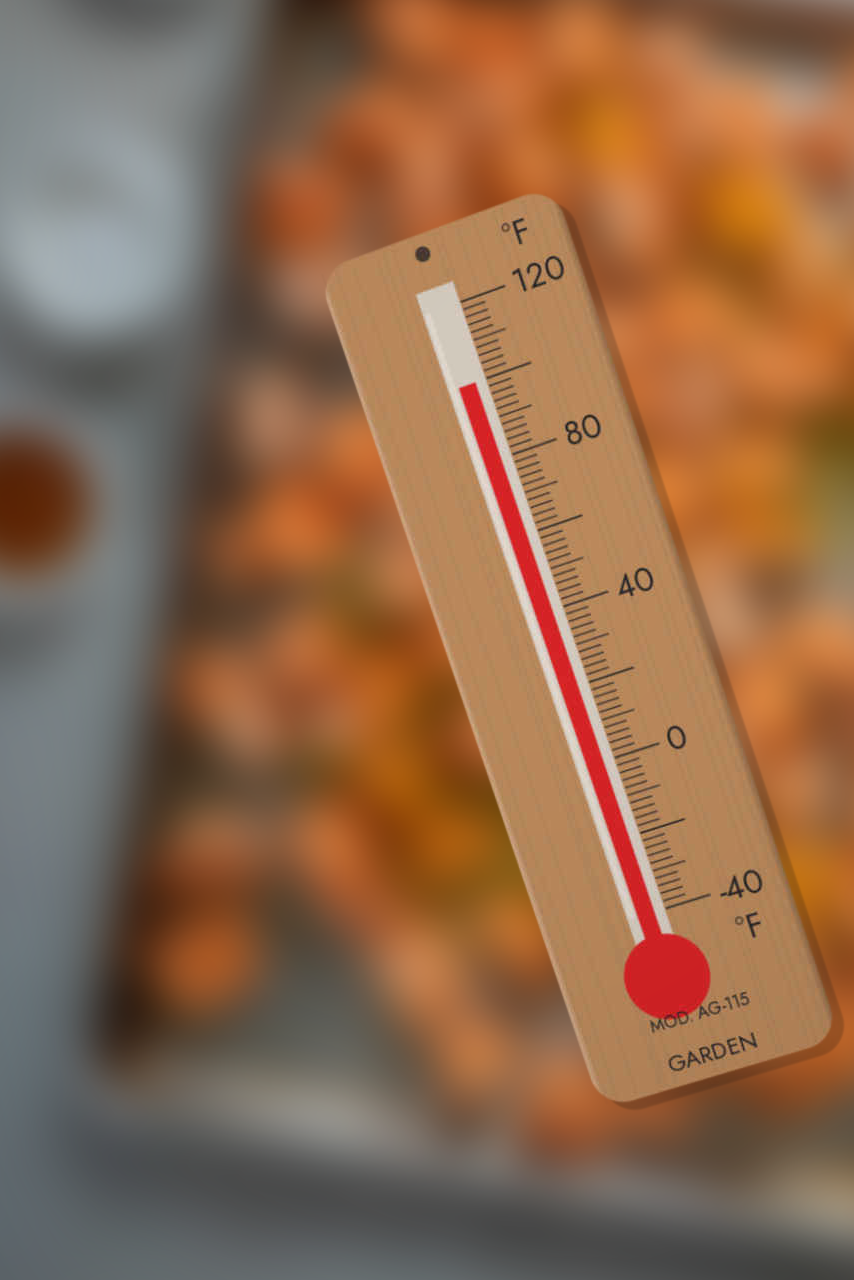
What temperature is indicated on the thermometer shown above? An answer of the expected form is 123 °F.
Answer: 100 °F
